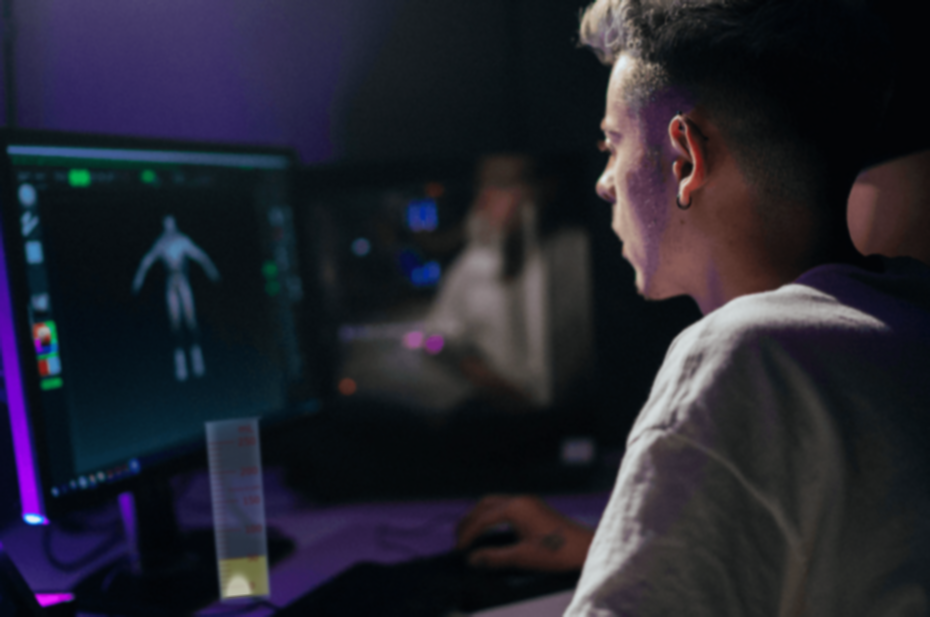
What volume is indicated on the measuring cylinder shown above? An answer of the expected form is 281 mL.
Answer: 50 mL
